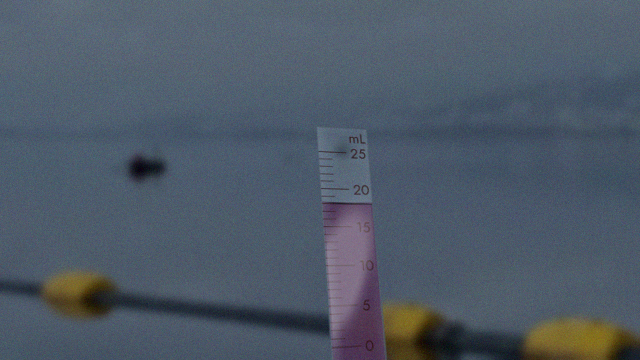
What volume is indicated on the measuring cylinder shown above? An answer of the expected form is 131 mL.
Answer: 18 mL
